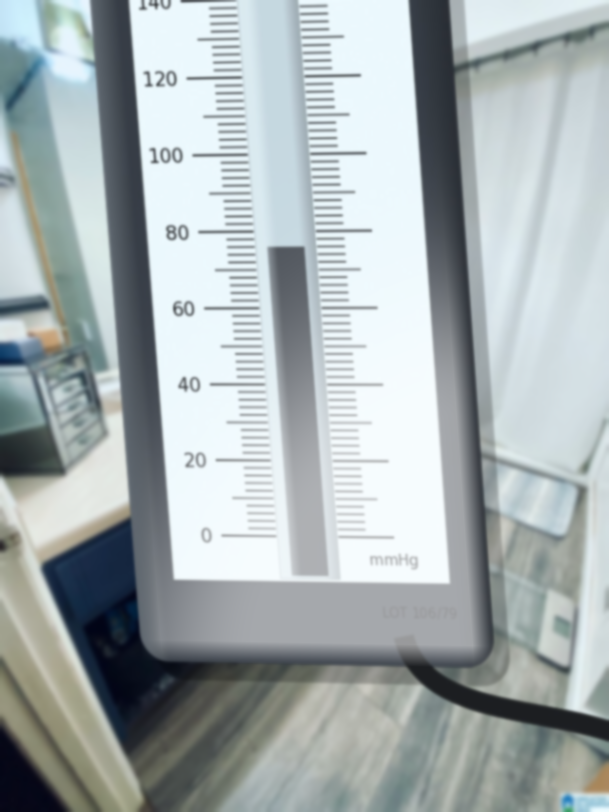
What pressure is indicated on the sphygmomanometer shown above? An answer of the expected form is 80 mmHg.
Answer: 76 mmHg
